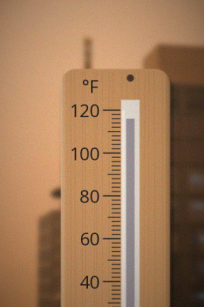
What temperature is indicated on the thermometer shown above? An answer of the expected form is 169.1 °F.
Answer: 116 °F
